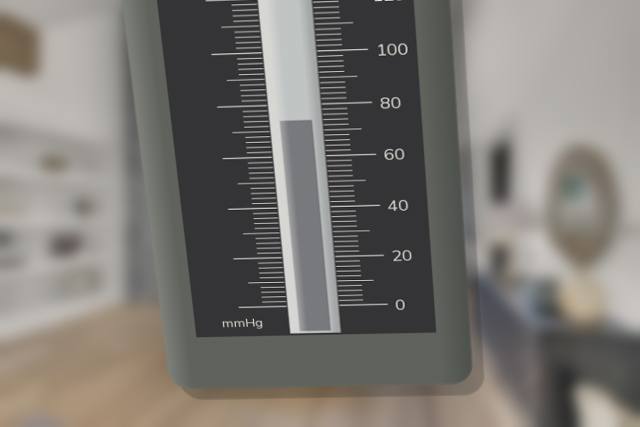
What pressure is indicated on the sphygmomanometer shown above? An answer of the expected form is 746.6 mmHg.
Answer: 74 mmHg
